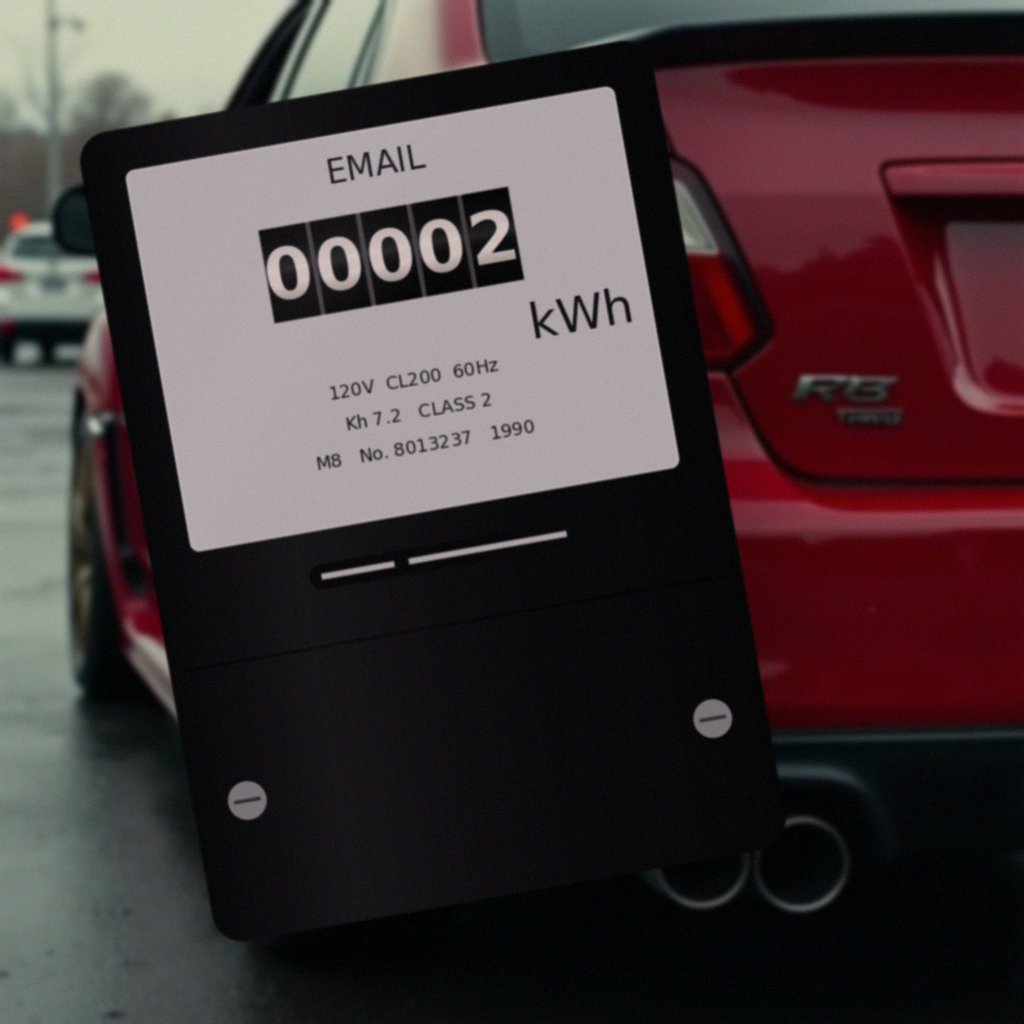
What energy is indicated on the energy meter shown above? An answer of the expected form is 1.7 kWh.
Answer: 2 kWh
